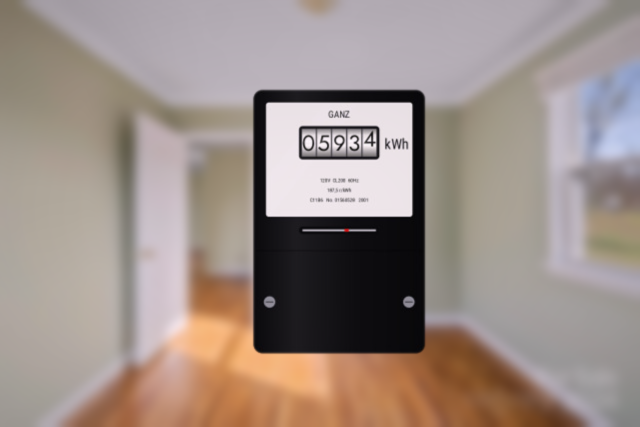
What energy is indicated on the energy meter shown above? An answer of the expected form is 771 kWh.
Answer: 5934 kWh
